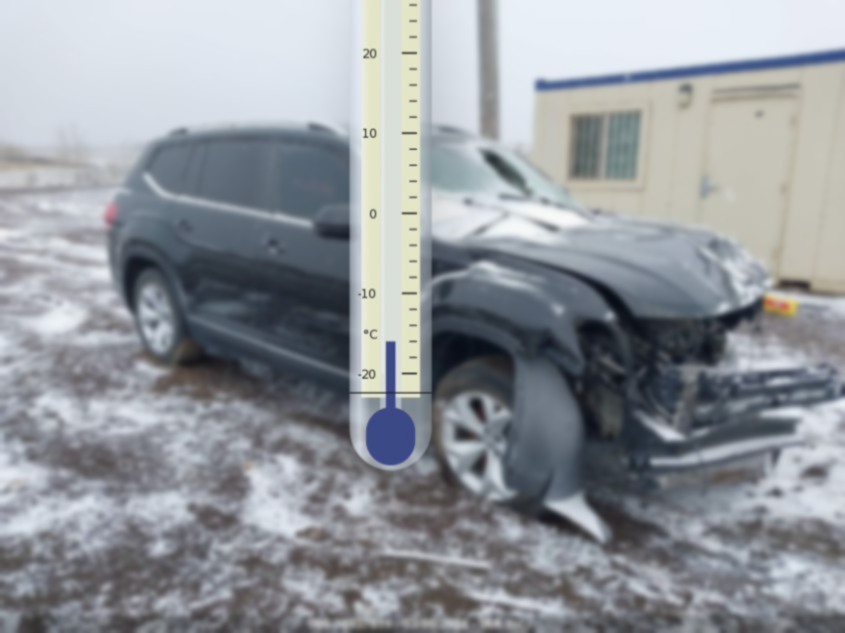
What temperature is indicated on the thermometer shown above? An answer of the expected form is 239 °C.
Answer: -16 °C
